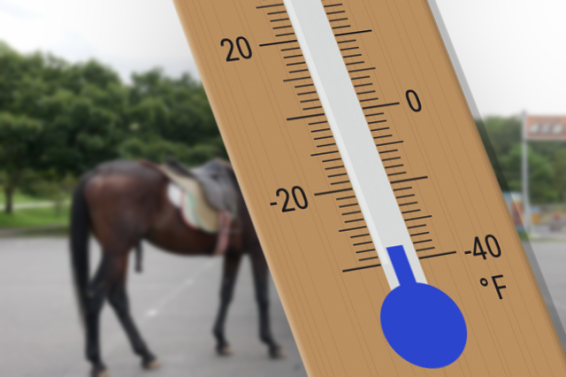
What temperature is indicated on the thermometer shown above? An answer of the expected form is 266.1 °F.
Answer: -36 °F
